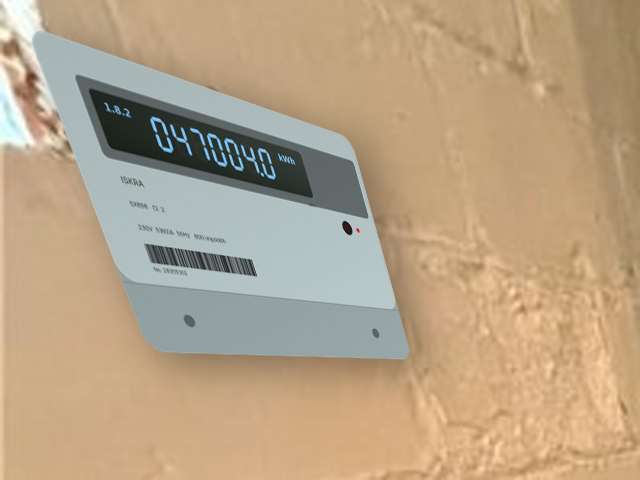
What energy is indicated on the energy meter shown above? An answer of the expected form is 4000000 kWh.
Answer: 47004.0 kWh
